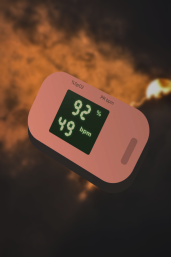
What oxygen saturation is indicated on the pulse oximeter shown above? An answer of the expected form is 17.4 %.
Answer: 92 %
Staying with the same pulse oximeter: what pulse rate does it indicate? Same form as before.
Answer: 49 bpm
